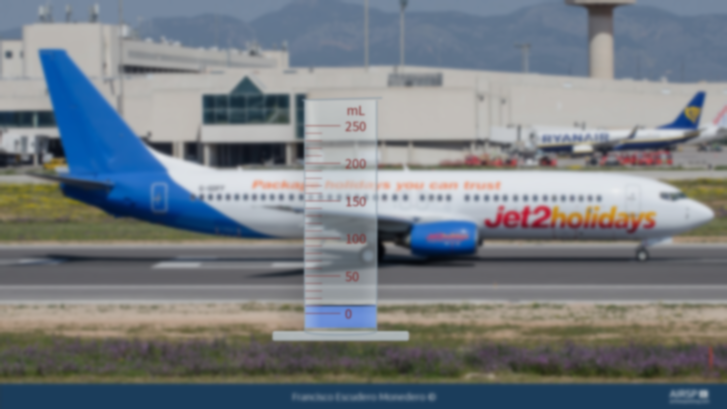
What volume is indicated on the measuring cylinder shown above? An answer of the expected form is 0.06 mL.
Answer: 10 mL
